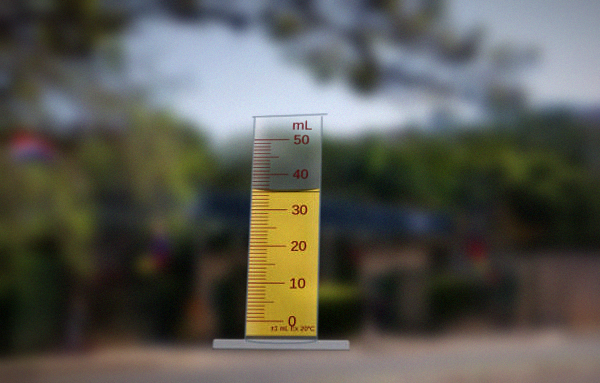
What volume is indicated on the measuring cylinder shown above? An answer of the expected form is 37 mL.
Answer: 35 mL
